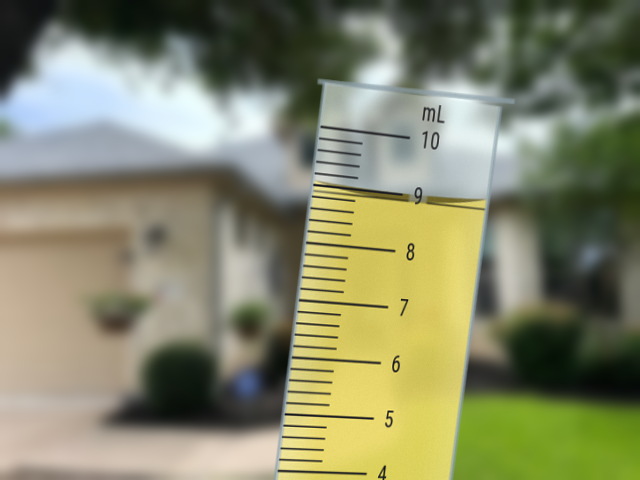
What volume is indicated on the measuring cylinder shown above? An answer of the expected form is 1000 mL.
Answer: 8.9 mL
